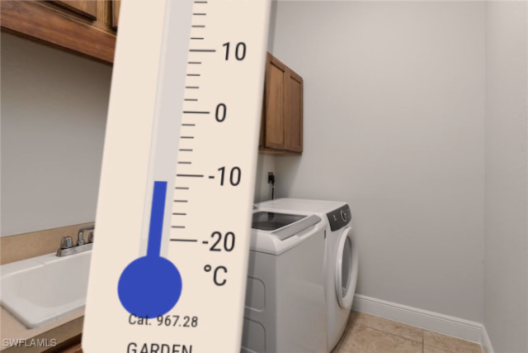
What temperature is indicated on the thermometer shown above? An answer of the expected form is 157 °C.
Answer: -11 °C
